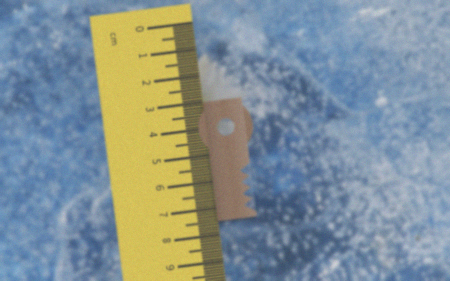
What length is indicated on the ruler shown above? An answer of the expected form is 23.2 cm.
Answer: 4.5 cm
